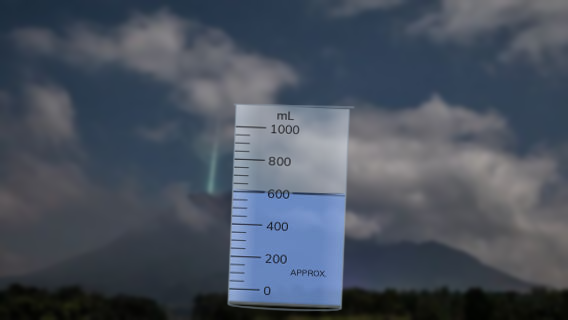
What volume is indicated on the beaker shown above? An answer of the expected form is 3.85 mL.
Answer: 600 mL
